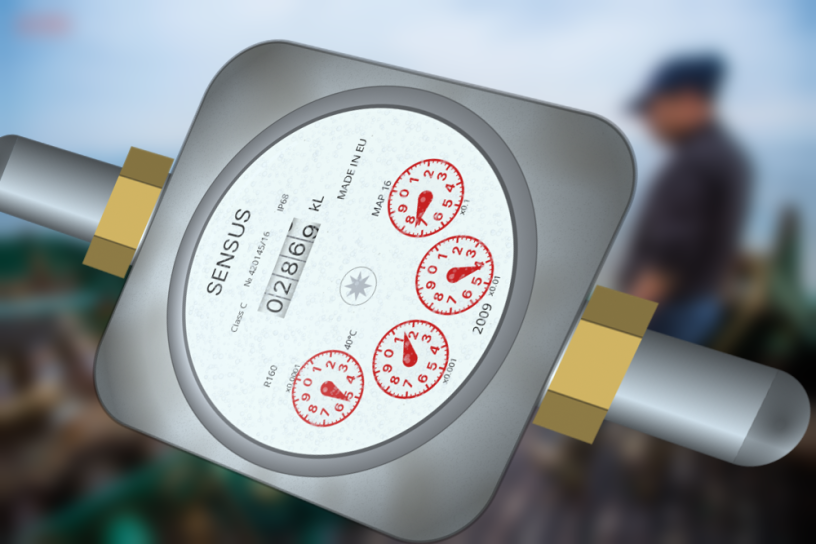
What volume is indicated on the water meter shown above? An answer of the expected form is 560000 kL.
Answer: 2868.7415 kL
